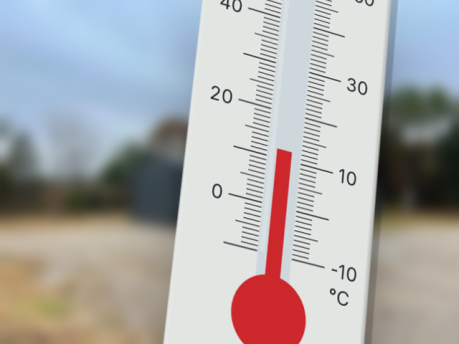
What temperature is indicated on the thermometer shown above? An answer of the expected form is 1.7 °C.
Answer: 12 °C
